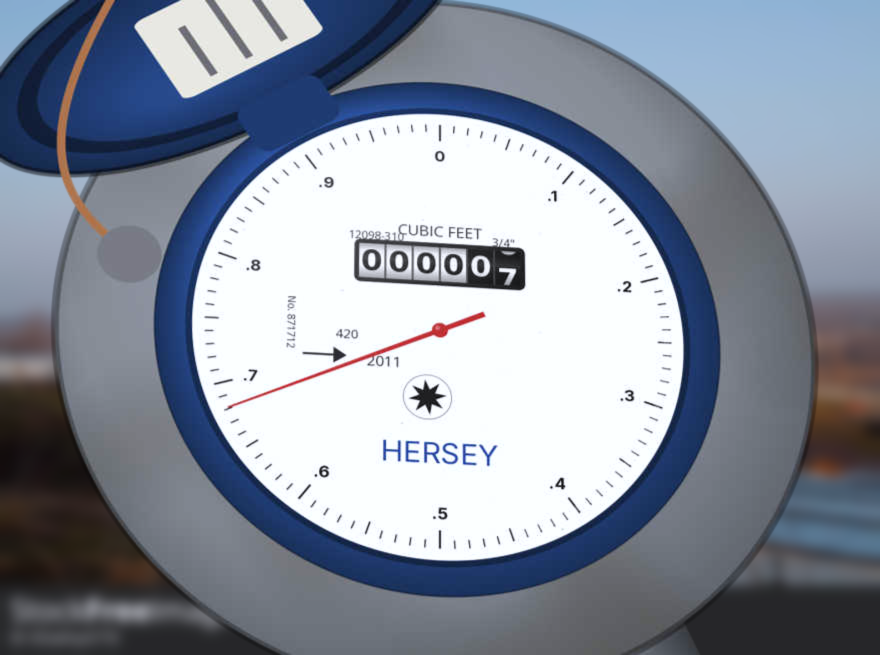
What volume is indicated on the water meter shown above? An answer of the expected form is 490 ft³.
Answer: 6.68 ft³
